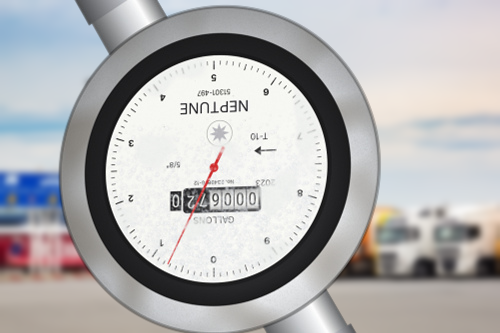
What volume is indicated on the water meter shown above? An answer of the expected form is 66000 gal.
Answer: 6720.7 gal
